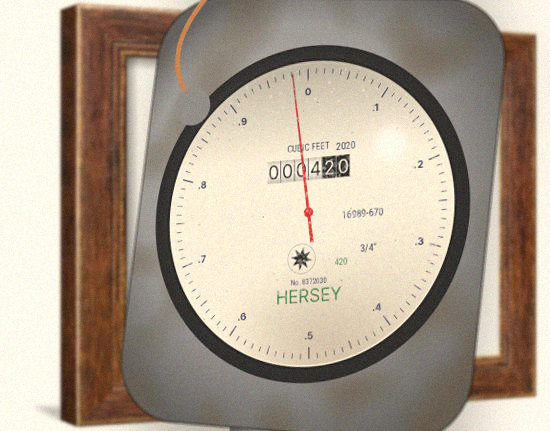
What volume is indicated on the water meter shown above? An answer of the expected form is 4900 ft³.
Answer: 419.98 ft³
